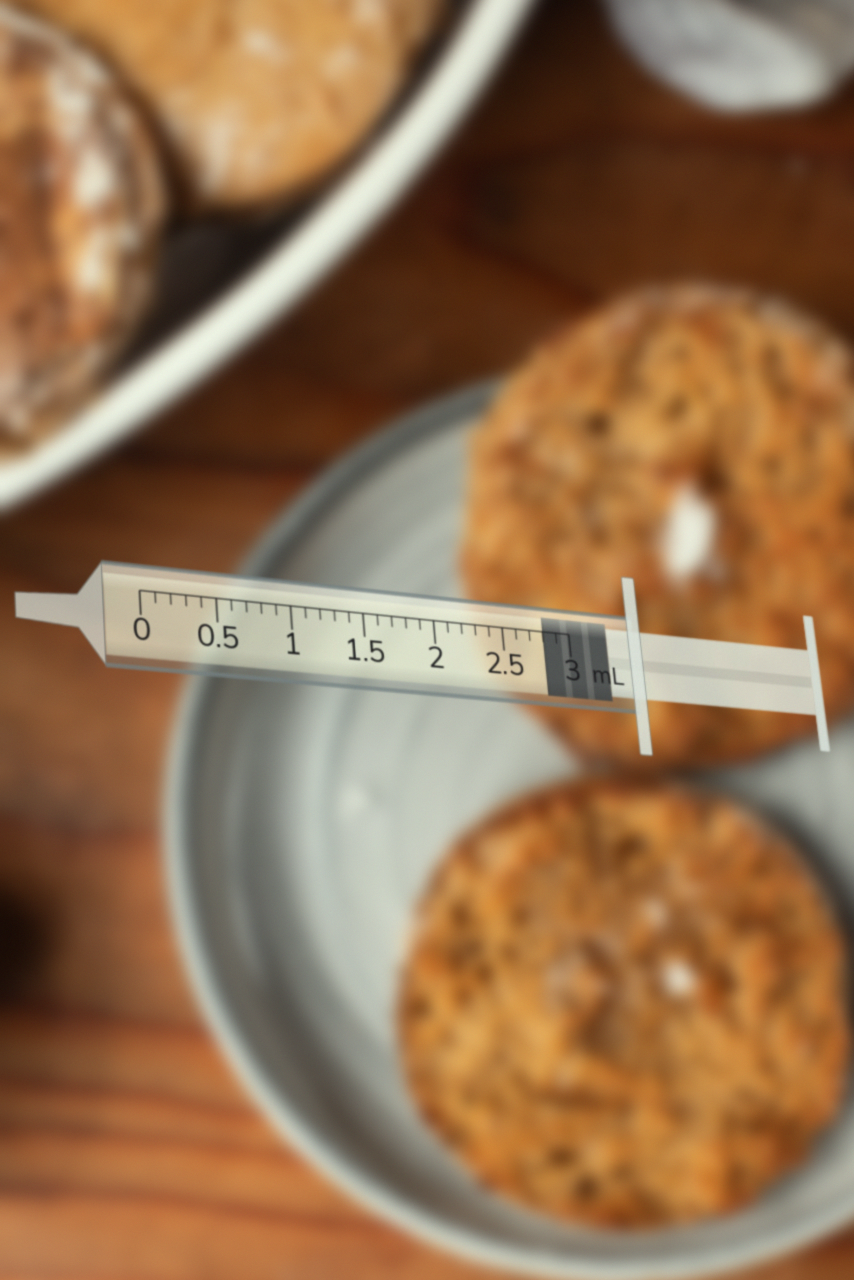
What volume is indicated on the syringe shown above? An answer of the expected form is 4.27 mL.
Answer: 2.8 mL
